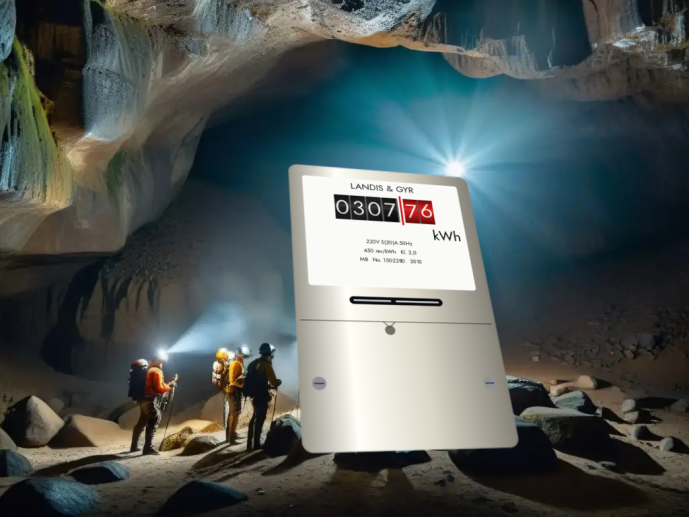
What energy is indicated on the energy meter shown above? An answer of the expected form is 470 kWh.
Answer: 307.76 kWh
